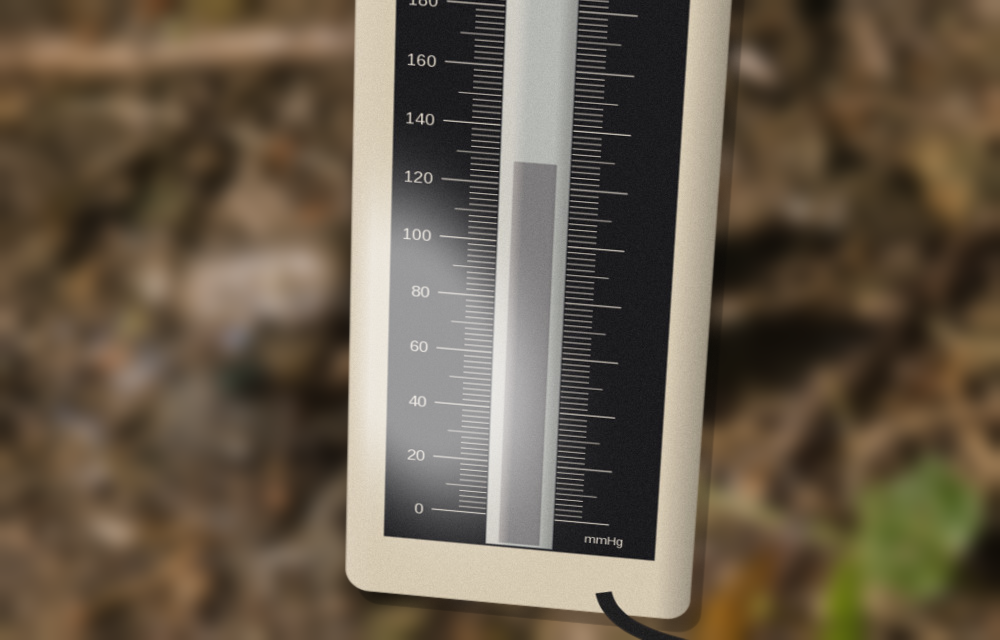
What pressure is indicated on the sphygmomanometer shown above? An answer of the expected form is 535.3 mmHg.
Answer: 128 mmHg
